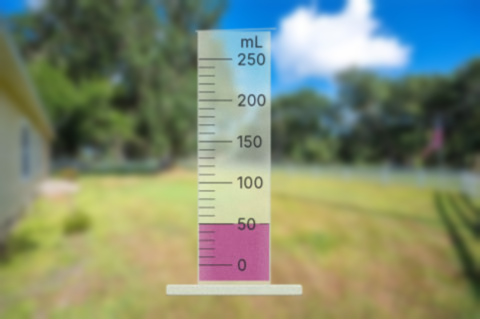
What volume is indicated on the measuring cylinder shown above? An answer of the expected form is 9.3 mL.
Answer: 50 mL
